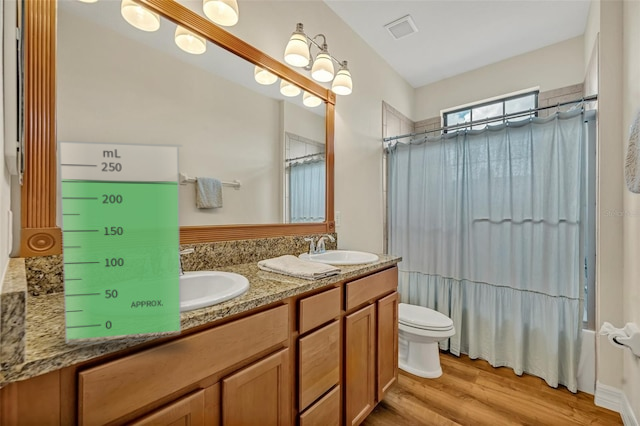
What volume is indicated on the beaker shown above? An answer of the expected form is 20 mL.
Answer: 225 mL
